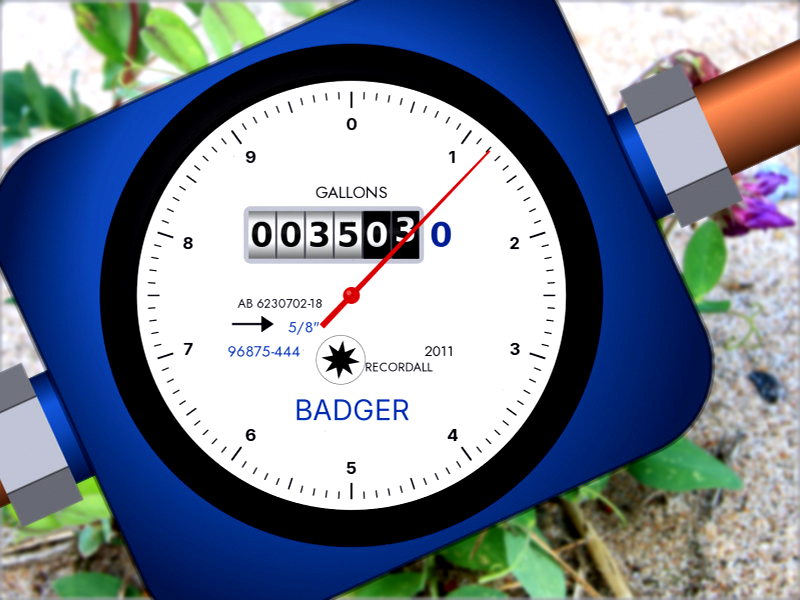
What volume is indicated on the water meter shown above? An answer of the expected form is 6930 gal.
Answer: 35031.2 gal
